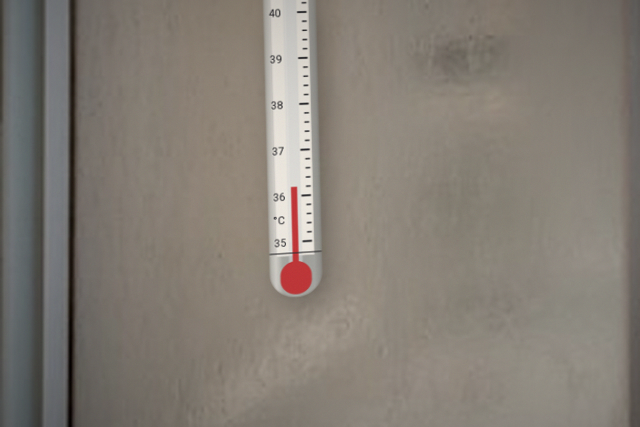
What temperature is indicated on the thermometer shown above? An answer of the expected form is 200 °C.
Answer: 36.2 °C
